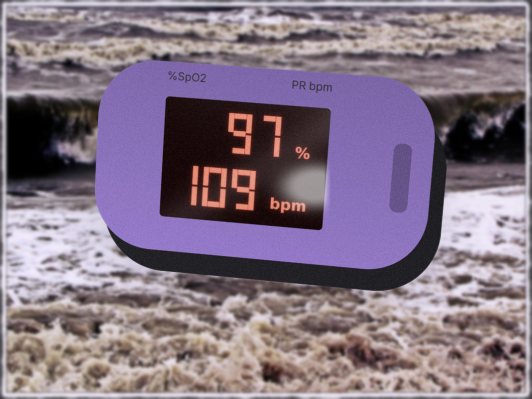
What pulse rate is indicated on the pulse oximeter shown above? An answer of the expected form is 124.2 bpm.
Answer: 109 bpm
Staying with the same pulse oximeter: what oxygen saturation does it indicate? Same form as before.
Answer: 97 %
